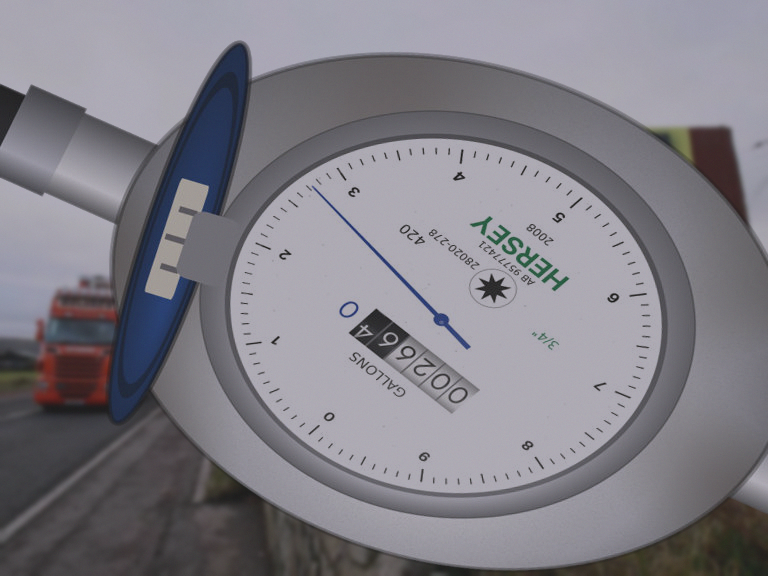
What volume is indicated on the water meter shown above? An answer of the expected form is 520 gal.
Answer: 26642.7 gal
